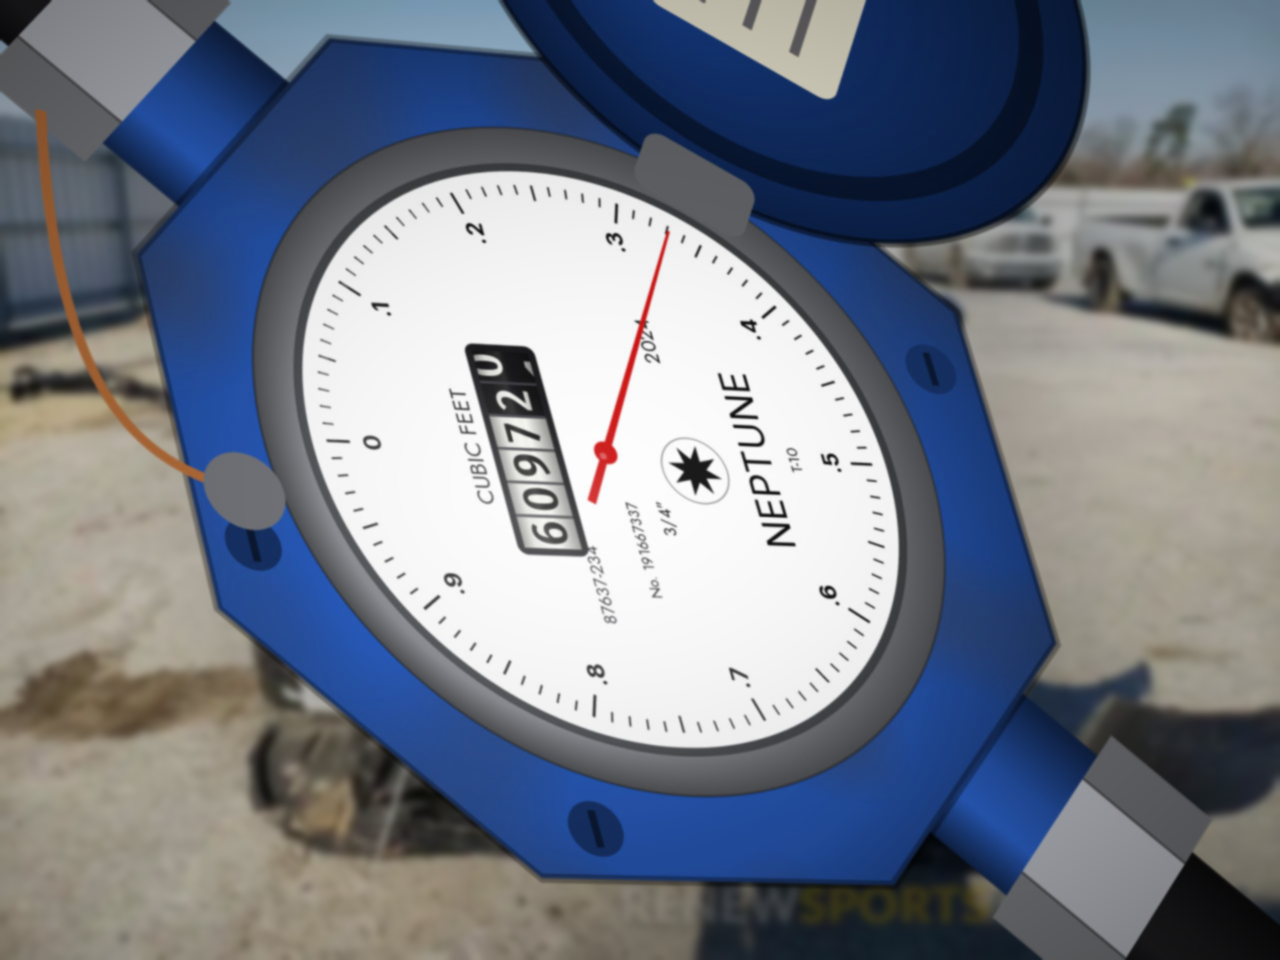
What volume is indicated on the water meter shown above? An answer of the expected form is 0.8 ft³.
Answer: 609720.33 ft³
